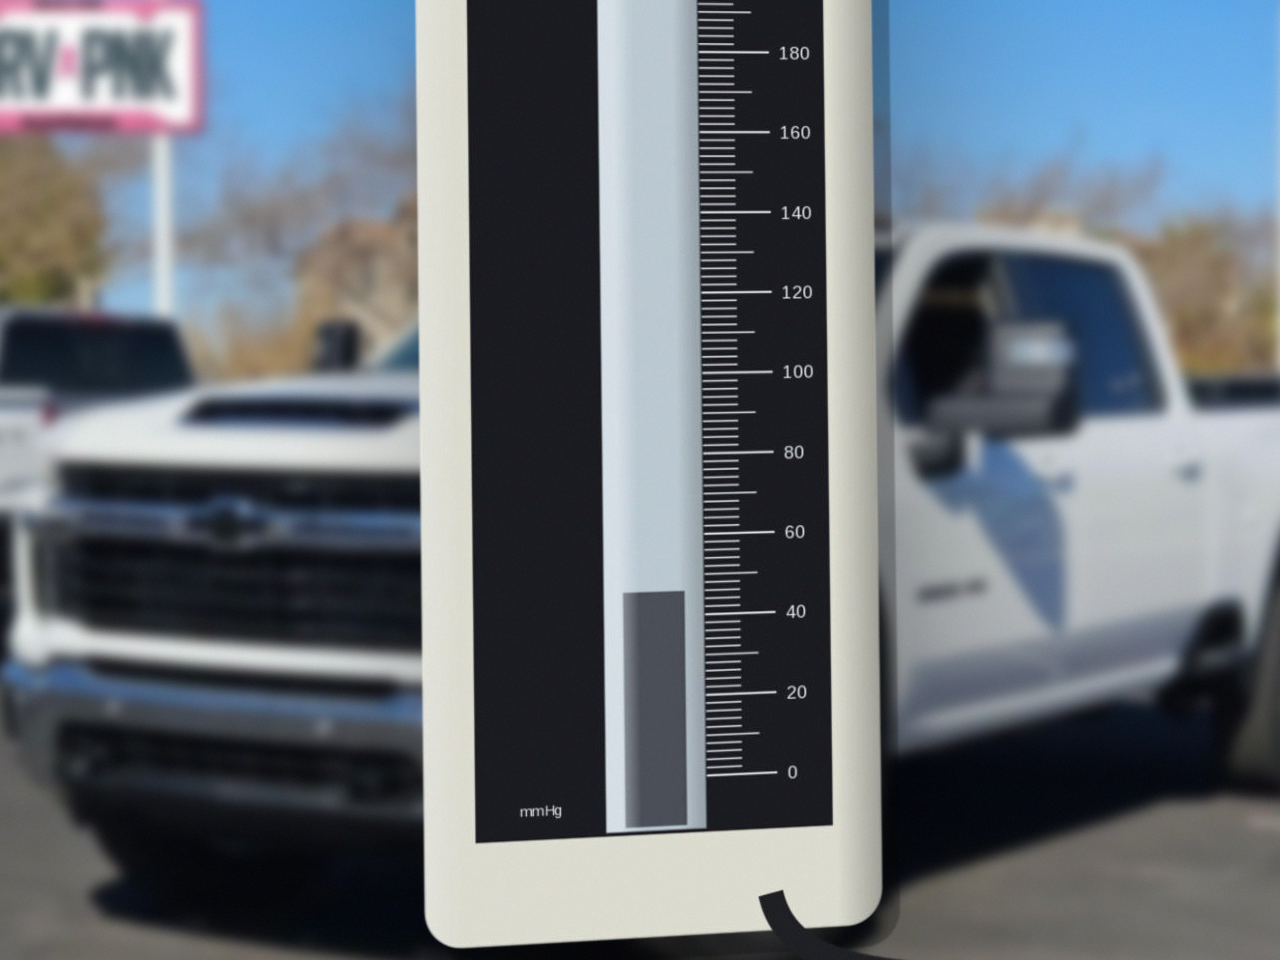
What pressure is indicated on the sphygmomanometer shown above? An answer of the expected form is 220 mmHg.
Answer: 46 mmHg
